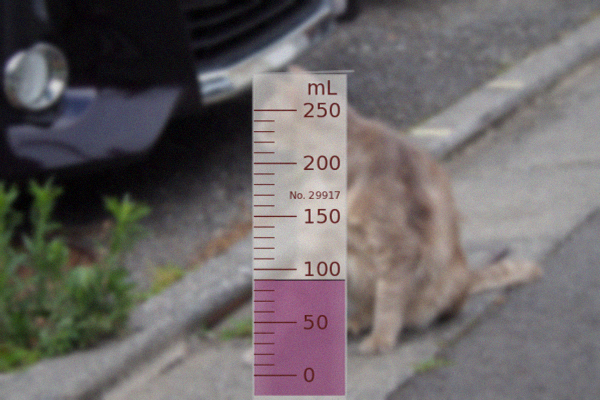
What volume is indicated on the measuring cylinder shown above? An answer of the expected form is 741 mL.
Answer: 90 mL
